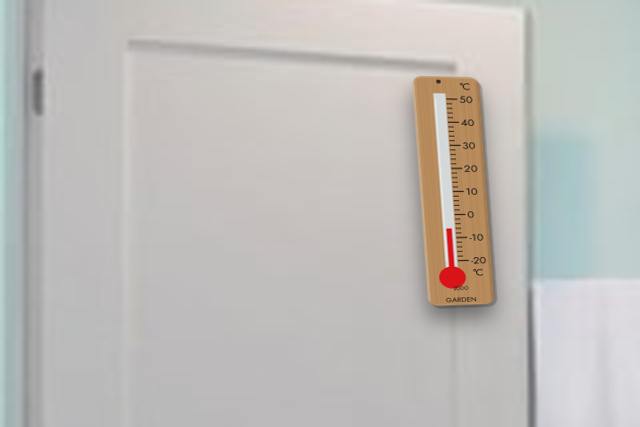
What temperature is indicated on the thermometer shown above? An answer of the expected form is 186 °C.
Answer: -6 °C
